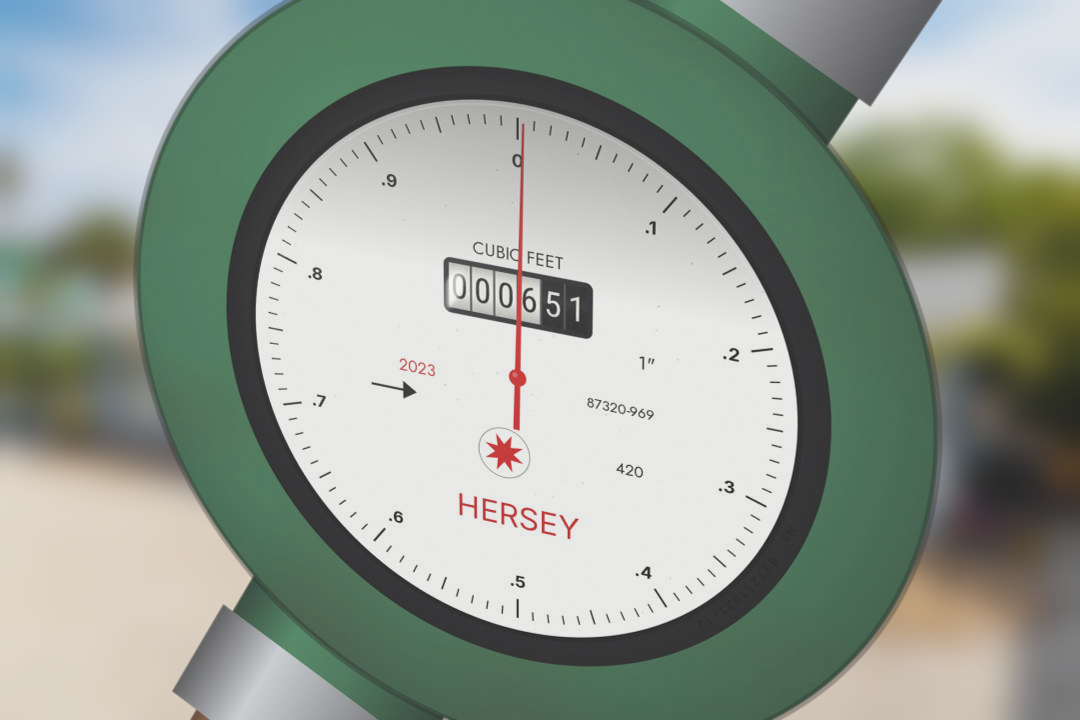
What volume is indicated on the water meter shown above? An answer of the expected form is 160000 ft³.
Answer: 651.00 ft³
